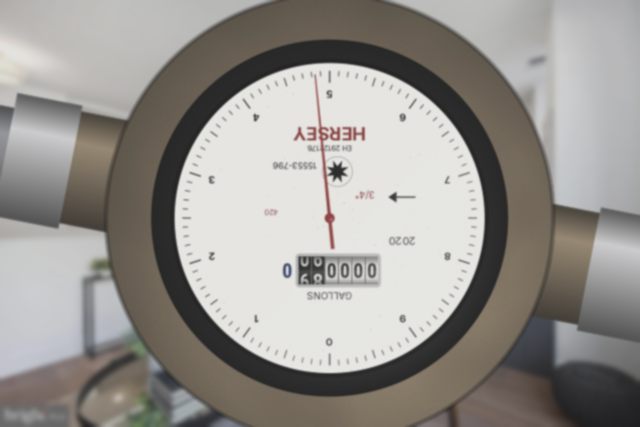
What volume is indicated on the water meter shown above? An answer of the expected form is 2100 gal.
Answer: 894.8 gal
